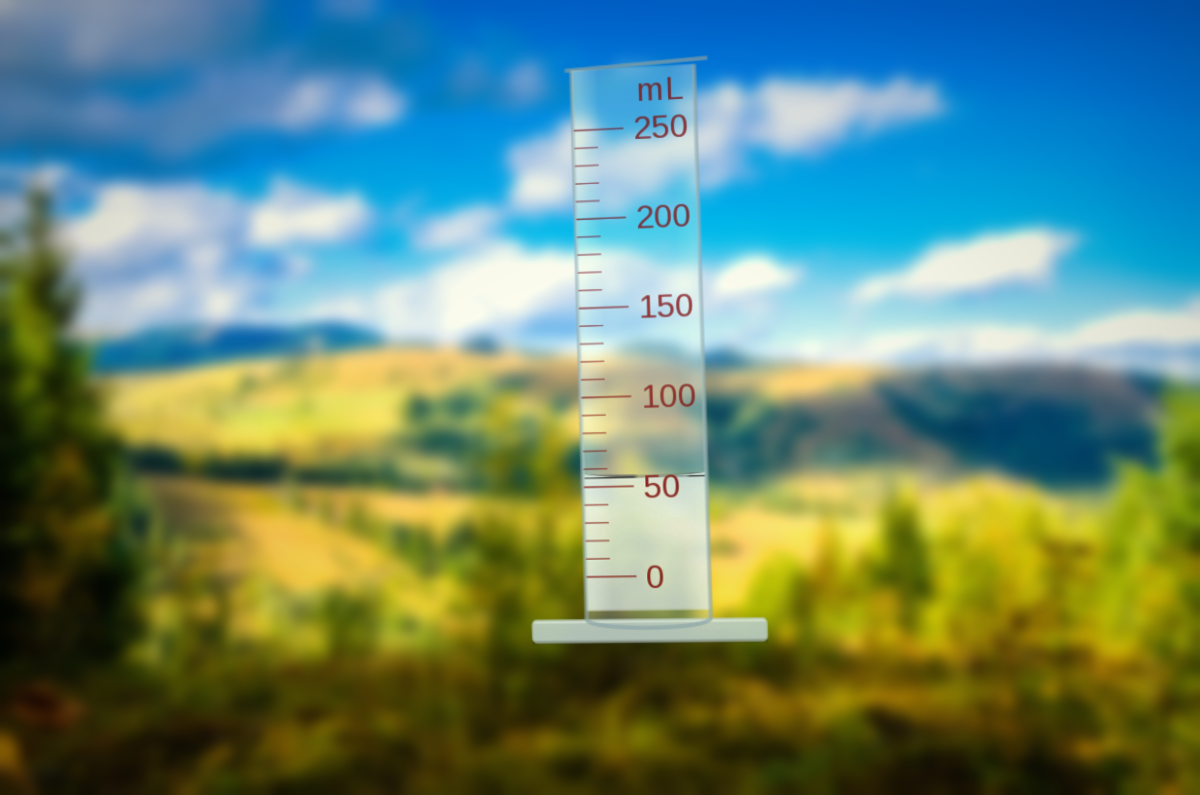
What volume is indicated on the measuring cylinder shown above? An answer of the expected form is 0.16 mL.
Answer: 55 mL
